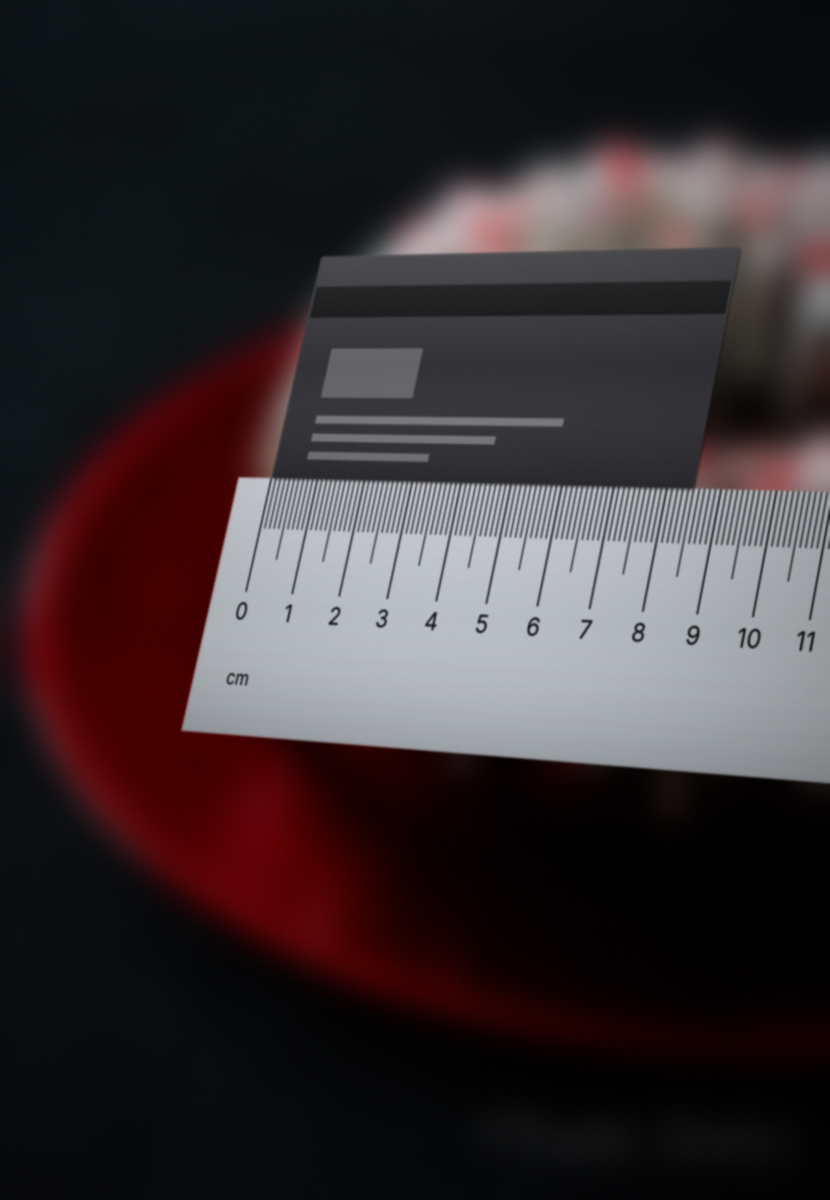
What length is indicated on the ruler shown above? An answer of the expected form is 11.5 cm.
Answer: 8.5 cm
